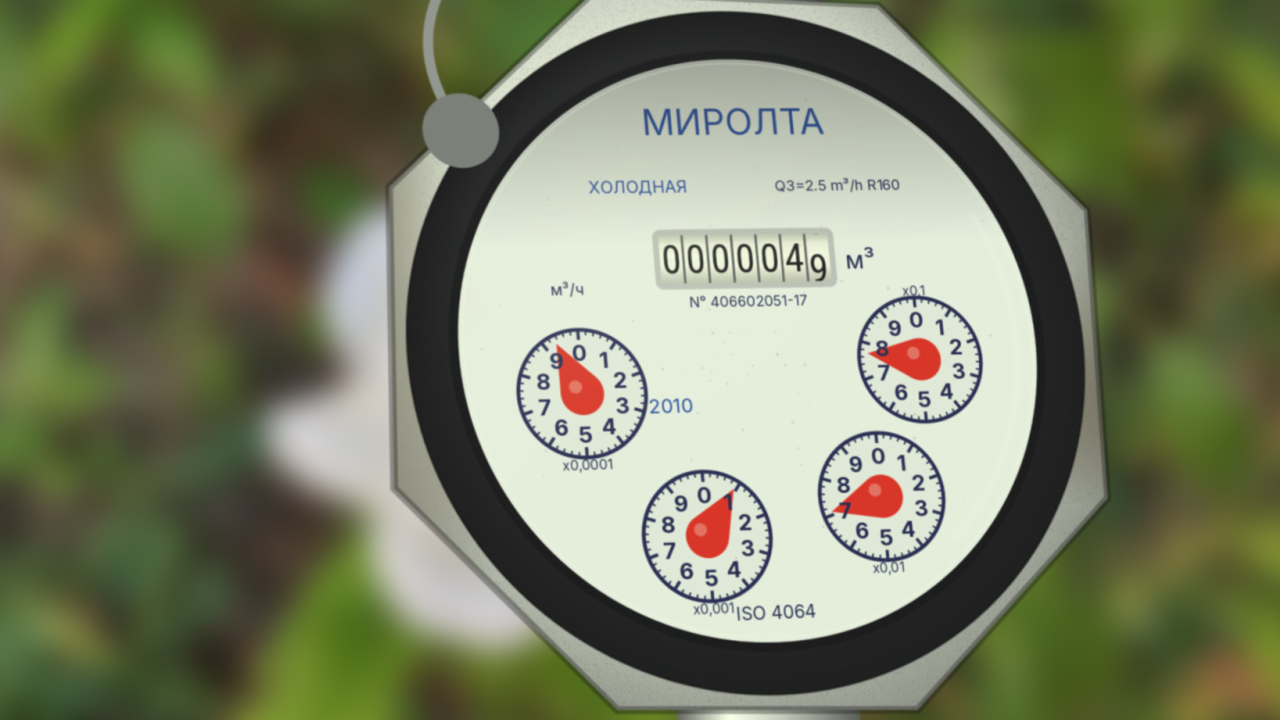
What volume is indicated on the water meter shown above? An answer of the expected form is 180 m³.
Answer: 48.7709 m³
